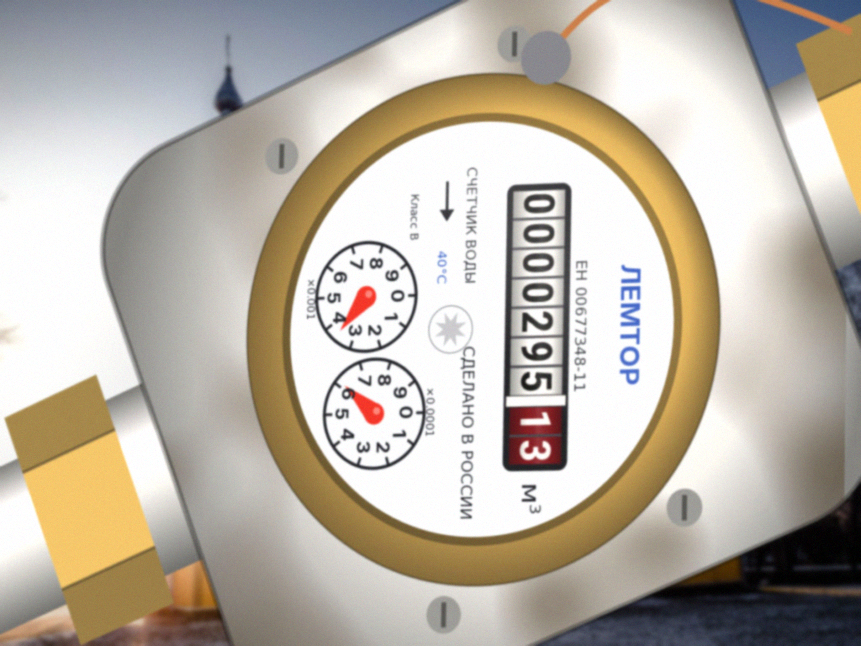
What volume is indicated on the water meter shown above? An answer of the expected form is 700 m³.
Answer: 295.1336 m³
